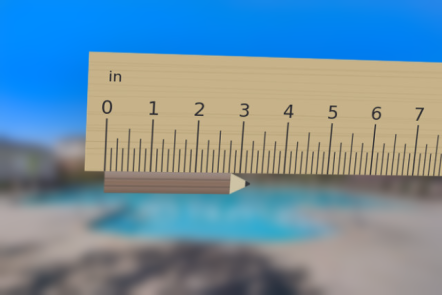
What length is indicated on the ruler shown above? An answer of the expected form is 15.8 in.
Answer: 3.25 in
